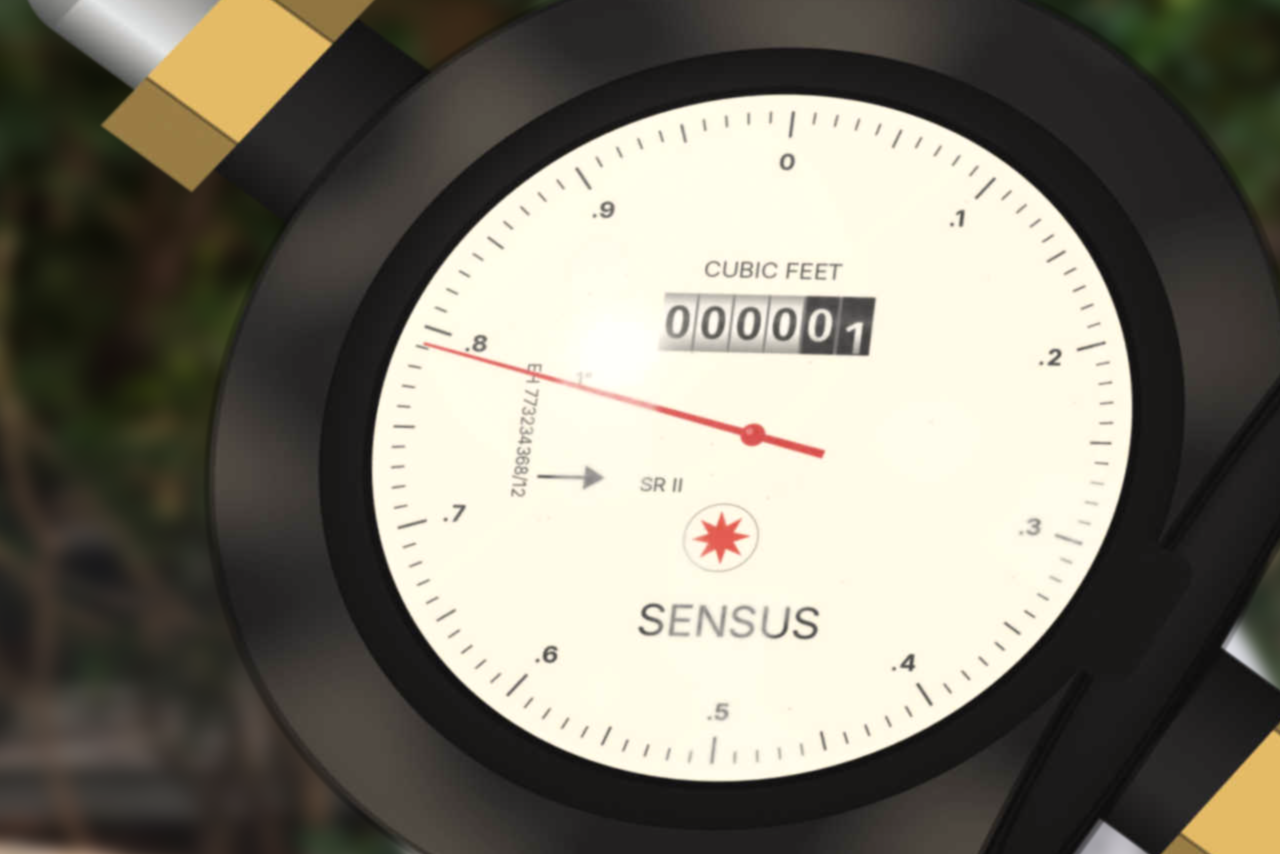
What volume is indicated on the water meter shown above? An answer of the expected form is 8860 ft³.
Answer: 0.79 ft³
